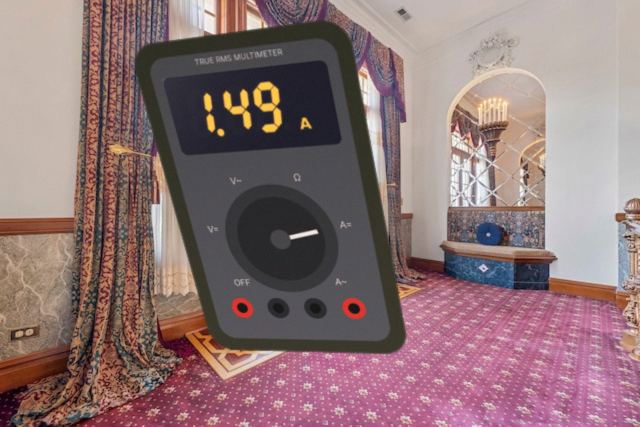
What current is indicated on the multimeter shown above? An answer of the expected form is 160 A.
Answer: 1.49 A
